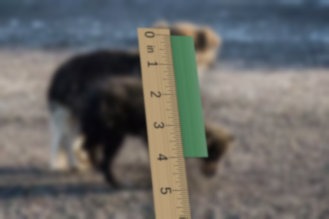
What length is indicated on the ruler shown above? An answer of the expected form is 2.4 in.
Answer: 4 in
